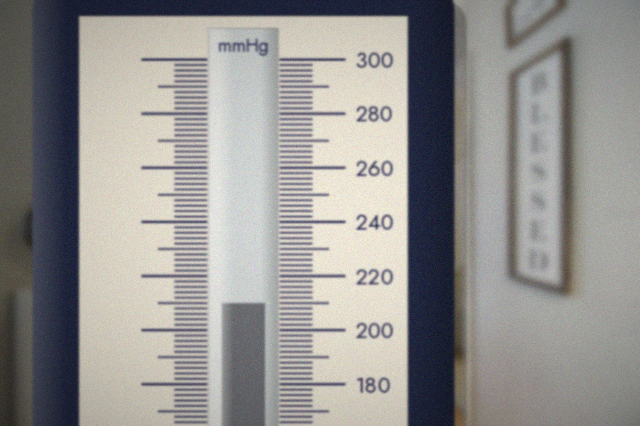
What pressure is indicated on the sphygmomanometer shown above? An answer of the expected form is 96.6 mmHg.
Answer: 210 mmHg
